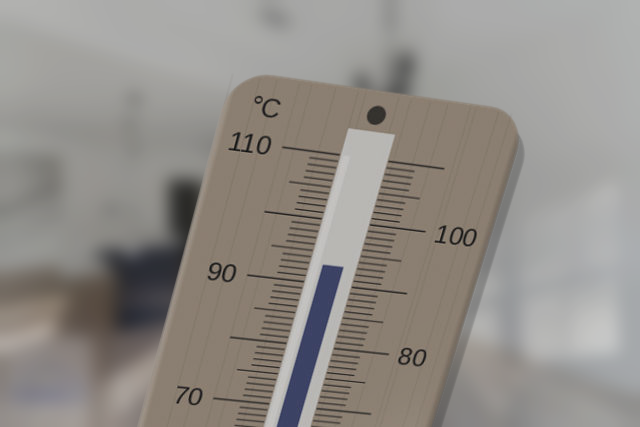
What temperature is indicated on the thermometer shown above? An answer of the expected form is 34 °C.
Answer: 93 °C
